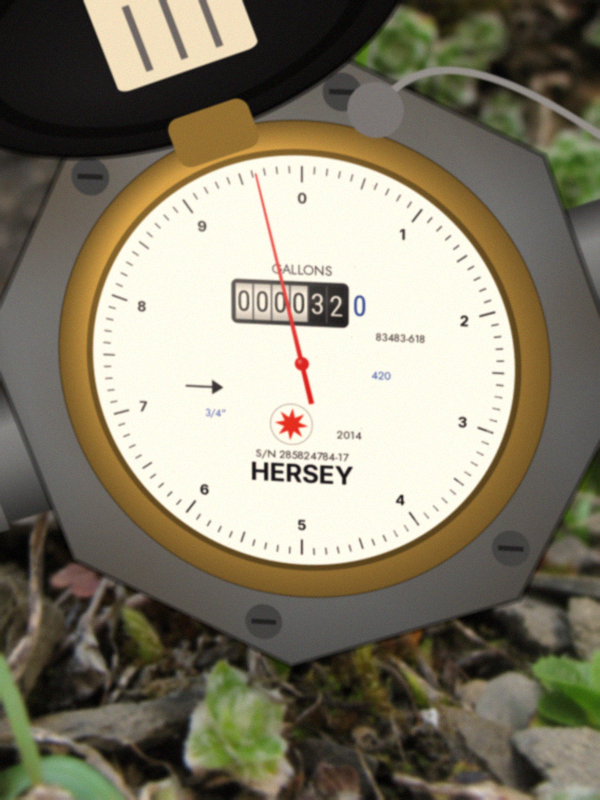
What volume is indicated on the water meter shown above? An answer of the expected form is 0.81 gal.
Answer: 319.6 gal
